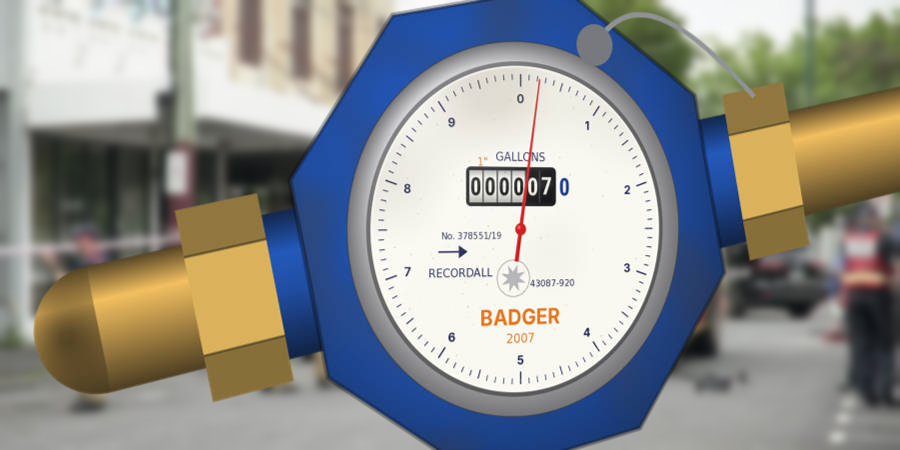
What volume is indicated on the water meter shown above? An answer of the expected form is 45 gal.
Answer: 70.2 gal
